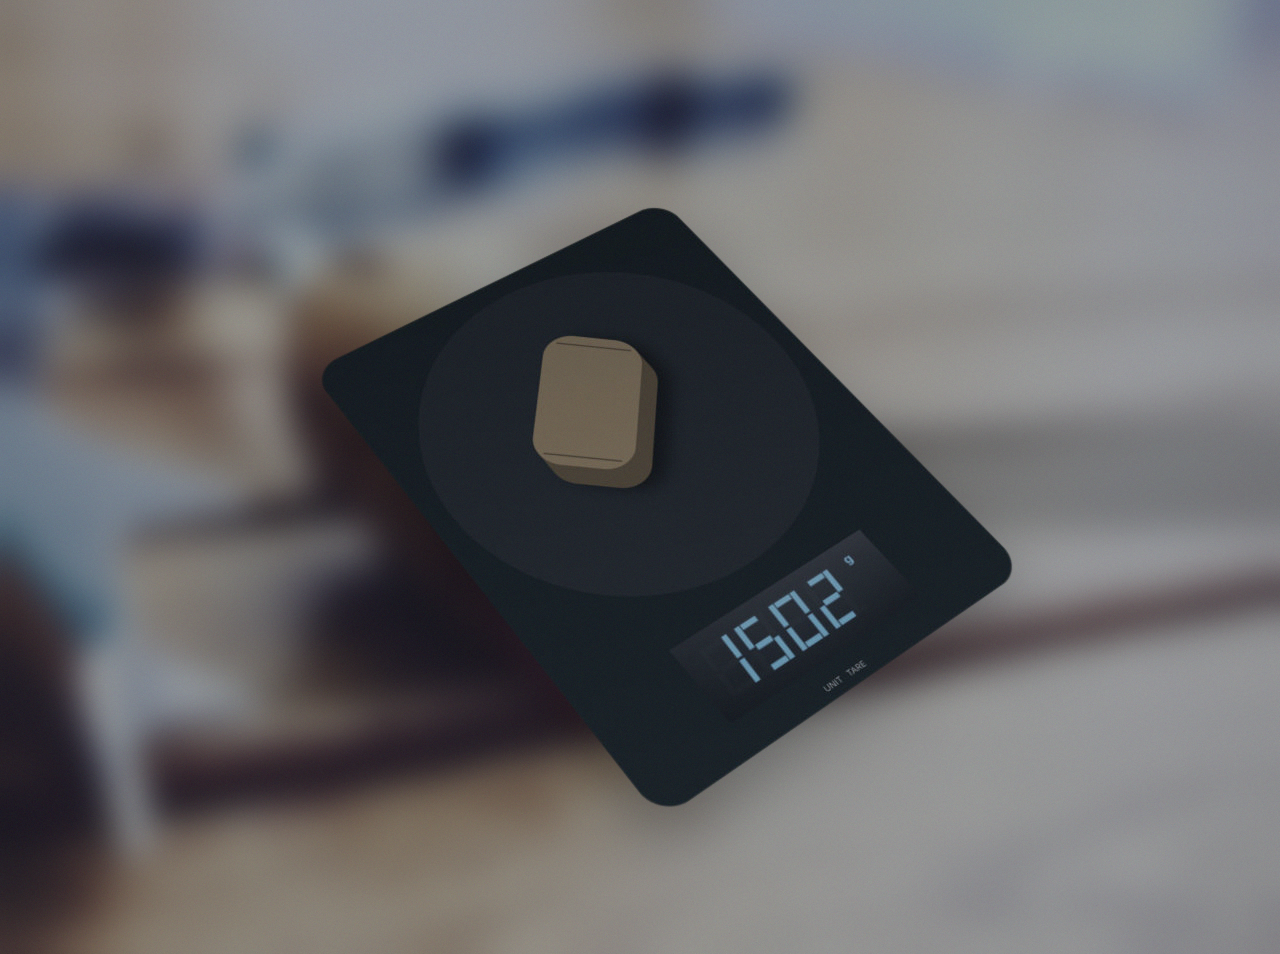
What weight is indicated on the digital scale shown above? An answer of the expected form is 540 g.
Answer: 1502 g
